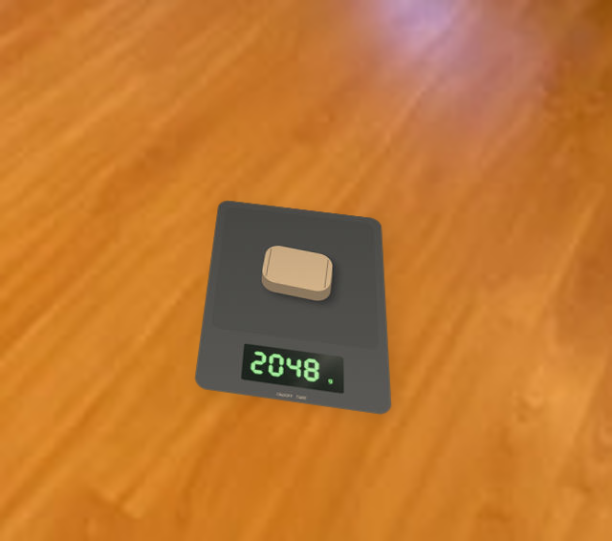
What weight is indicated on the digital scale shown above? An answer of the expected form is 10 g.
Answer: 2048 g
